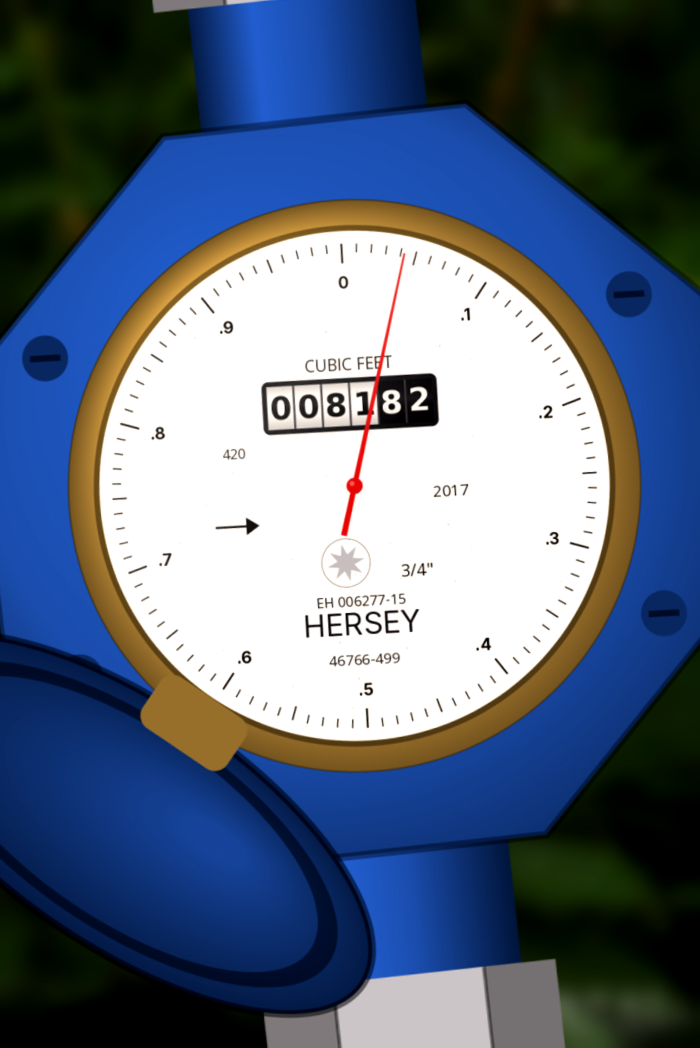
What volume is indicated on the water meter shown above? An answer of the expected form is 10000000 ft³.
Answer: 8182.04 ft³
